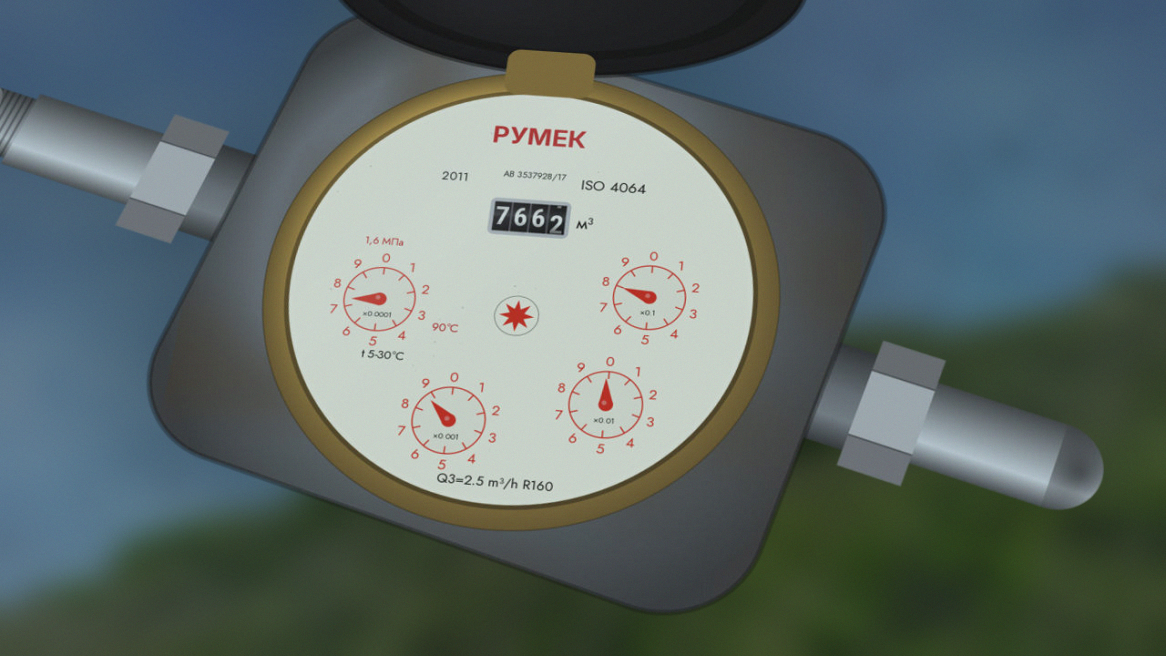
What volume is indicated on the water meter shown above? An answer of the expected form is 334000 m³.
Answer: 7661.7987 m³
